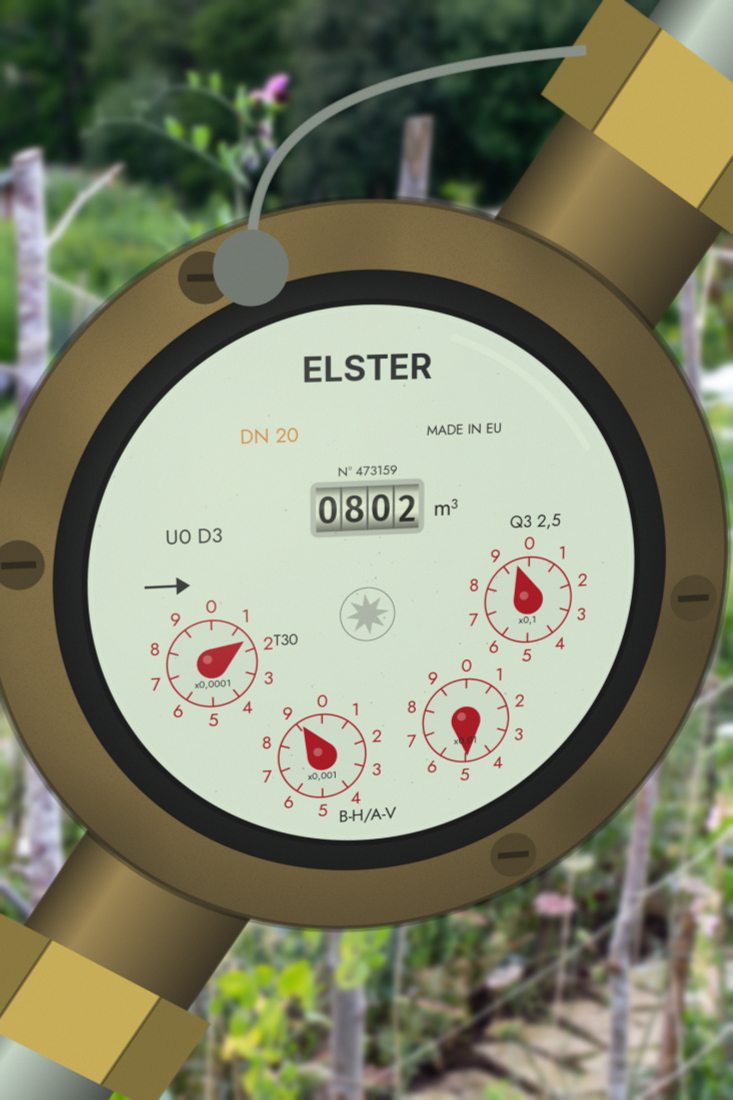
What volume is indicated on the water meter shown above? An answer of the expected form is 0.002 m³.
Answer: 801.9491 m³
